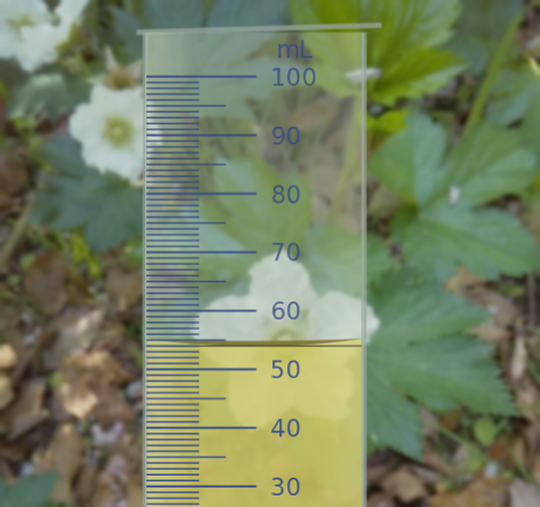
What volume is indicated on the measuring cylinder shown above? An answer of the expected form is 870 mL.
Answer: 54 mL
